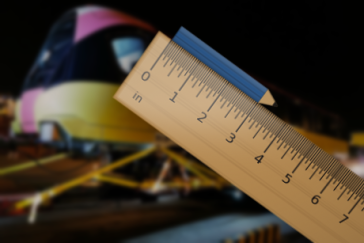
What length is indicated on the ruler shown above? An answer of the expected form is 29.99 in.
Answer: 3.5 in
